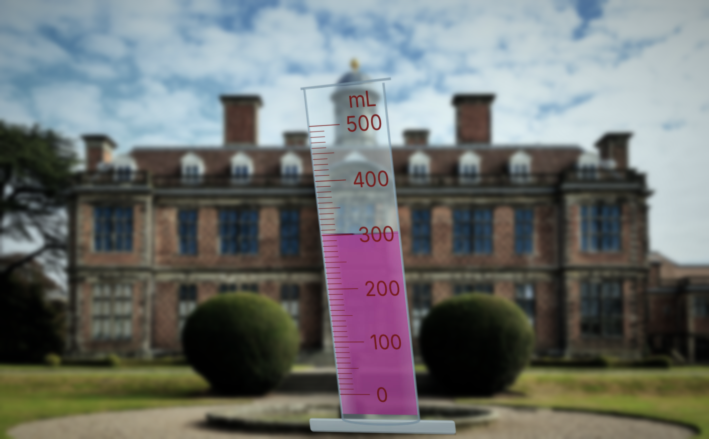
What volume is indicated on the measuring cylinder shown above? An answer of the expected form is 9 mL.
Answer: 300 mL
